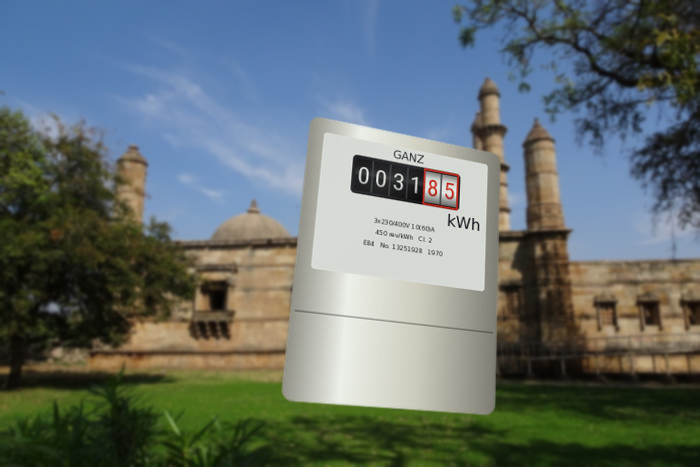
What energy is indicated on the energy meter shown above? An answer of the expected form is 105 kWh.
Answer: 31.85 kWh
